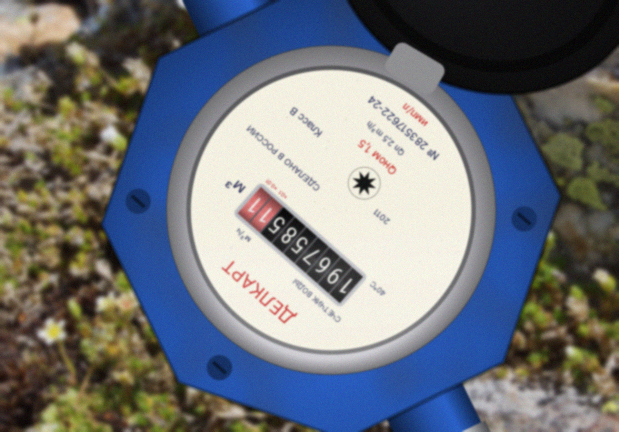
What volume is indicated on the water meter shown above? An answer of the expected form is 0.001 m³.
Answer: 1967585.11 m³
